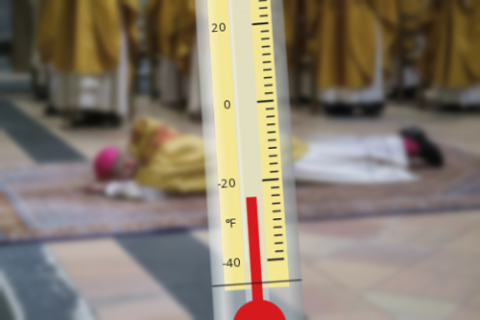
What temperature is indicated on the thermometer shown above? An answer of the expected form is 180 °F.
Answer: -24 °F
